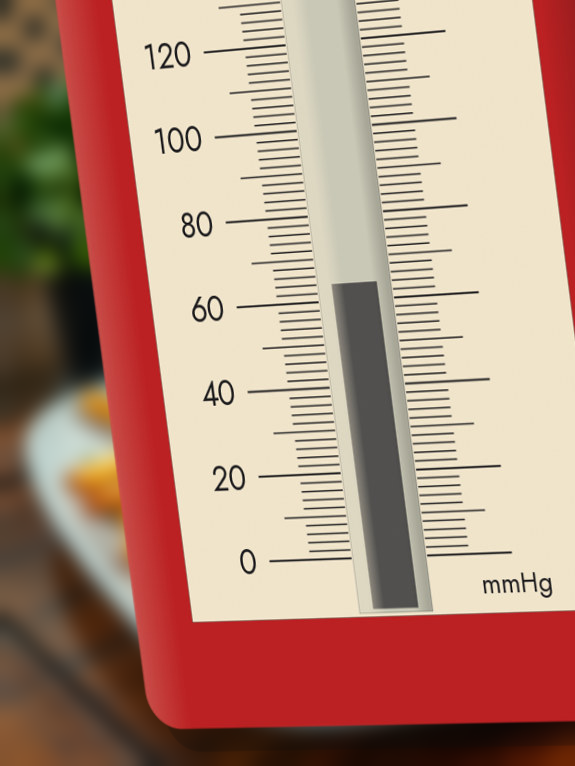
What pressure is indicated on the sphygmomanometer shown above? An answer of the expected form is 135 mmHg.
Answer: 64 mmHg
